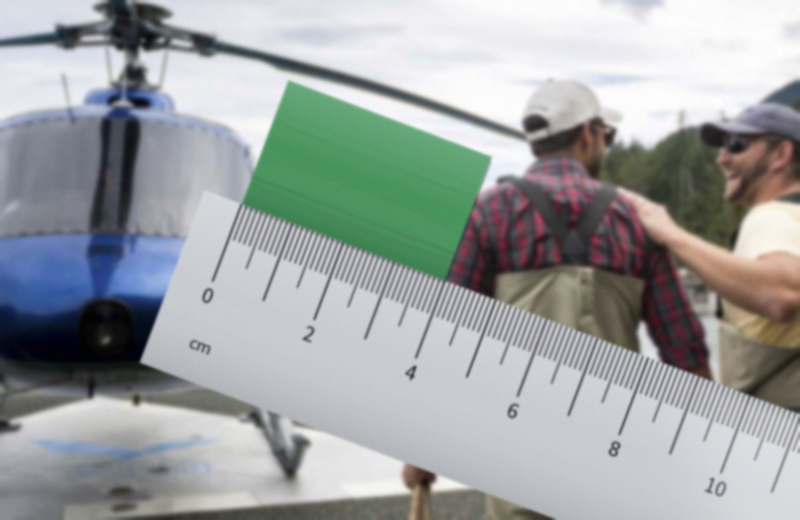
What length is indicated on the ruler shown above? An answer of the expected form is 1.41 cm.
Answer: 4 cm
